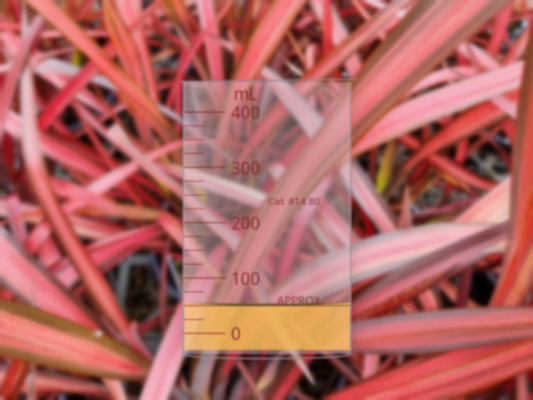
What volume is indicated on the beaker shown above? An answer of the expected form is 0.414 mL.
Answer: 50 mL
